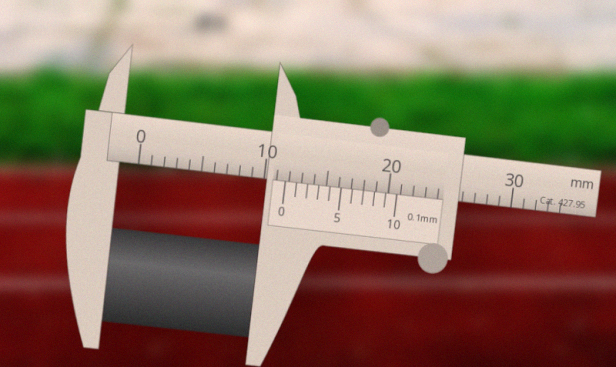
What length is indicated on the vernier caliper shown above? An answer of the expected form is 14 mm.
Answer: 11.7 mm
